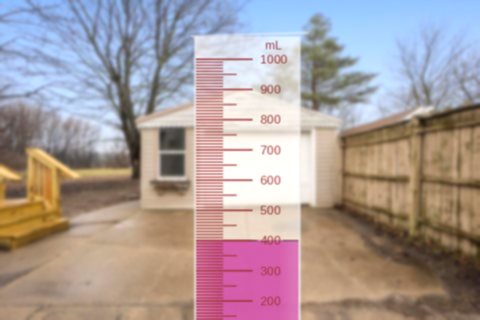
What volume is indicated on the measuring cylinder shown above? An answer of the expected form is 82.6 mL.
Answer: 400 mL
